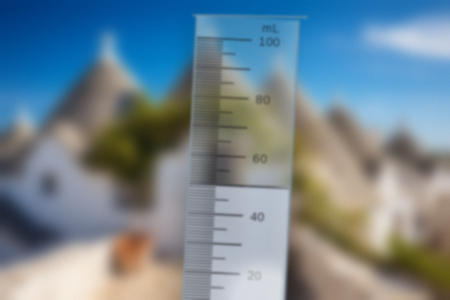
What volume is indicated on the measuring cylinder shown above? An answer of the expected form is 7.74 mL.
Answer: 50 mL
